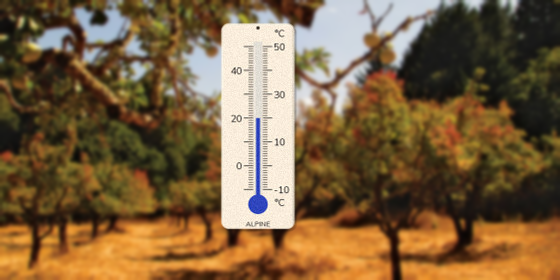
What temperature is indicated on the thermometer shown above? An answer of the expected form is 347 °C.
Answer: 20 °C
